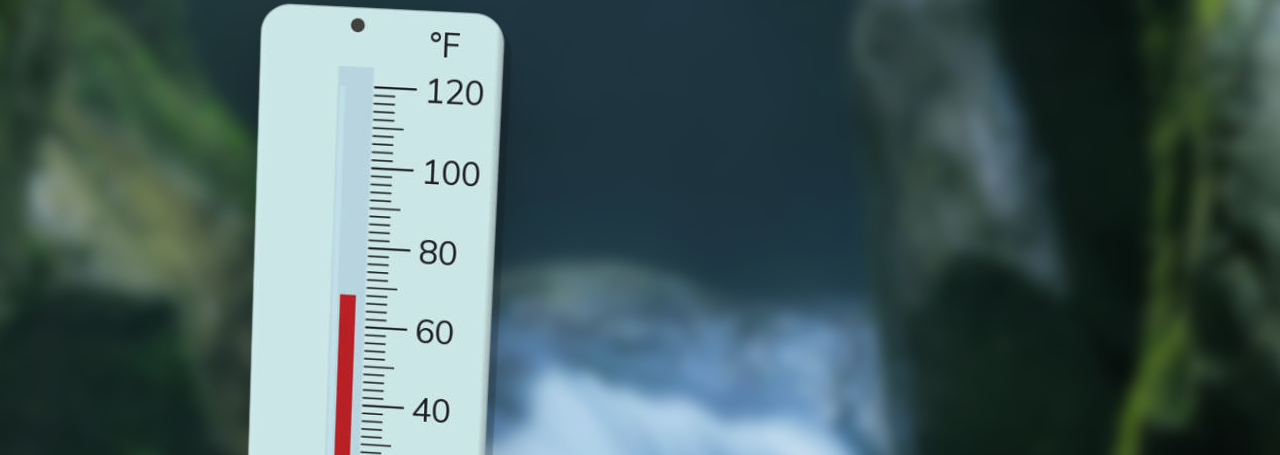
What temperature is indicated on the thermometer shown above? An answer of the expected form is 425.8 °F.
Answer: 68 °F
